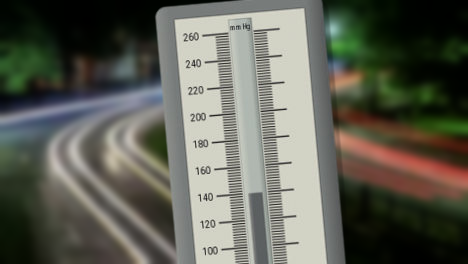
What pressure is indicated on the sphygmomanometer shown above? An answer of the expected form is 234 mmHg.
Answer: 140 mmHg
